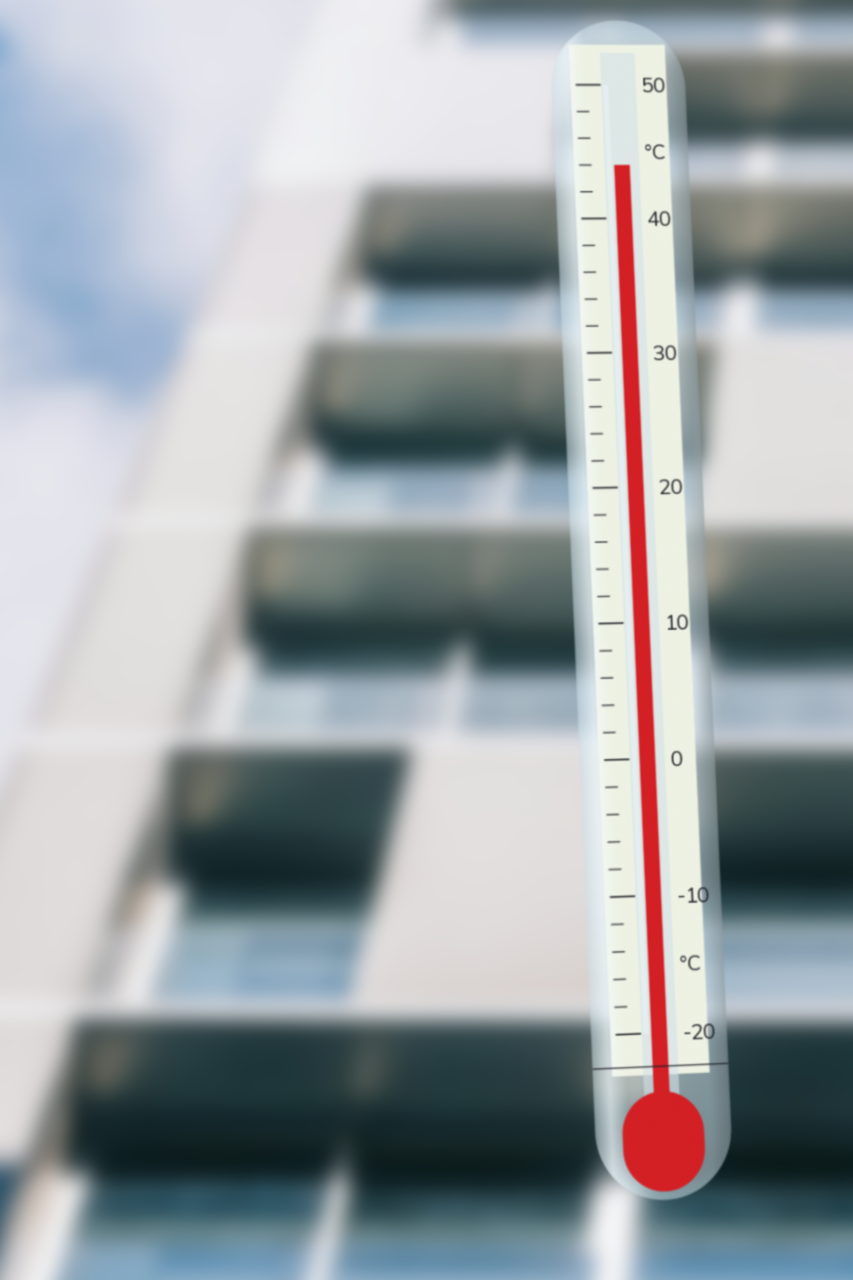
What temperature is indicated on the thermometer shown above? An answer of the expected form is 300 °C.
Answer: 44 °C
